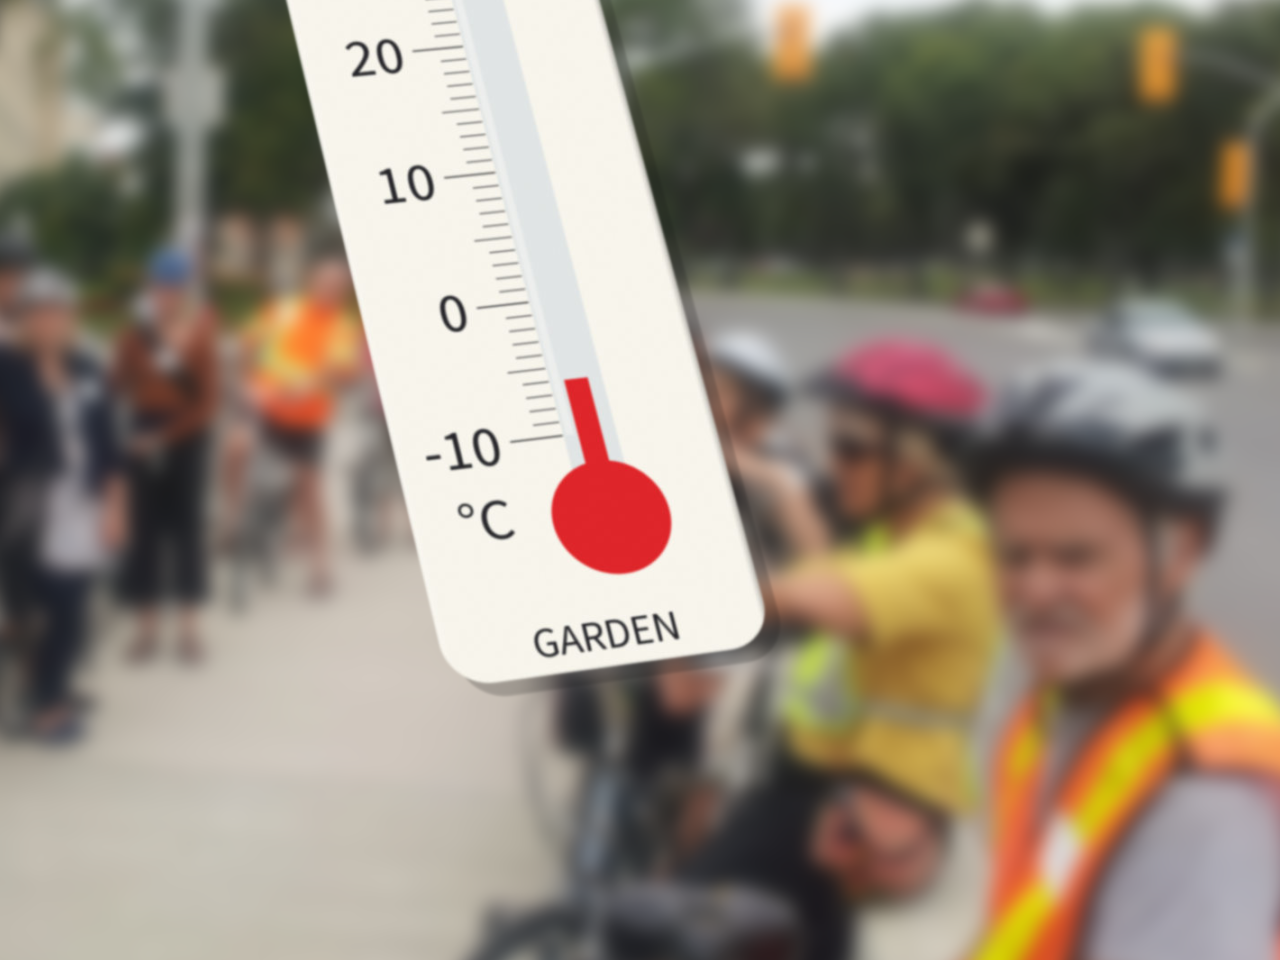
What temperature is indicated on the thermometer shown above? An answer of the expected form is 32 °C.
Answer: -6 °C
